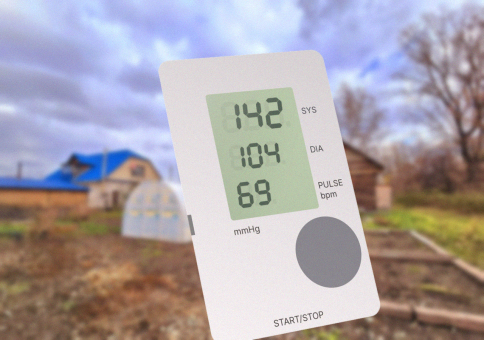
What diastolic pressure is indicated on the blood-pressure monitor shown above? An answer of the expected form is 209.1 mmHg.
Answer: 104 mmHg
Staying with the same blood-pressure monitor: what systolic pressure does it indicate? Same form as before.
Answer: 142 mmHg
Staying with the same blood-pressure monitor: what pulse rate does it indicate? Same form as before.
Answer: 69 bpm
